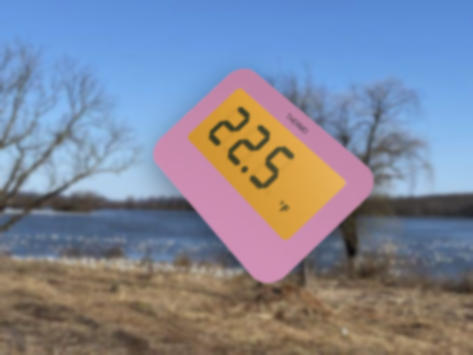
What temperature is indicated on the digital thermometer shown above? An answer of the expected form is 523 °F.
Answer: 22.5 °F
